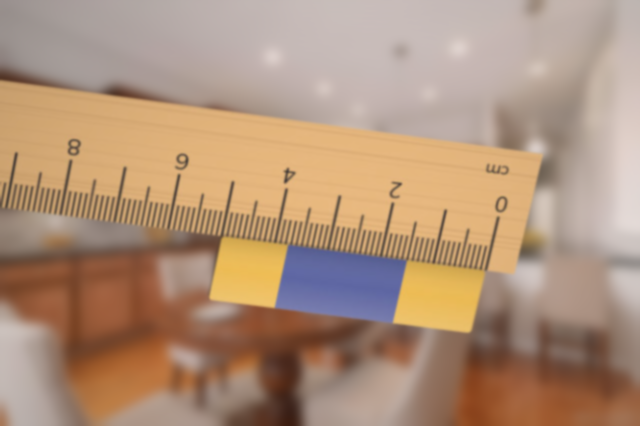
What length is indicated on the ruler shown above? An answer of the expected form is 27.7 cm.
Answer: 5 cm
